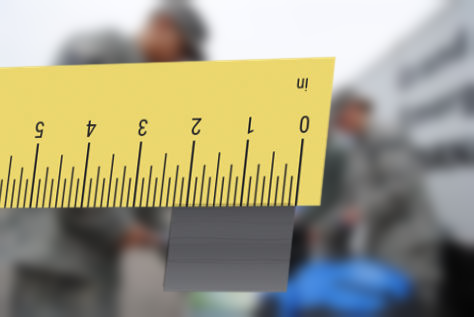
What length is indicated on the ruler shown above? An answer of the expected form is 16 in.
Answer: 2.25 in
